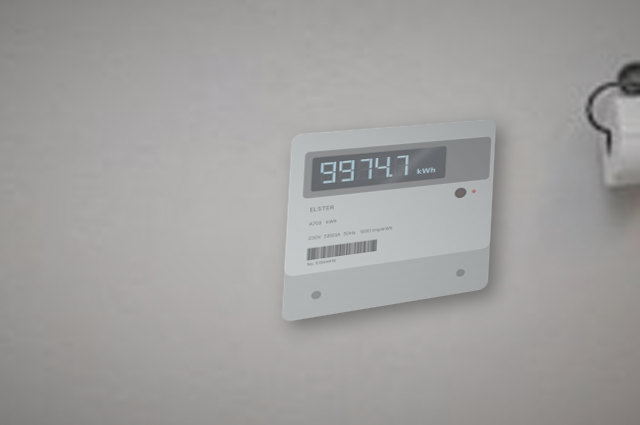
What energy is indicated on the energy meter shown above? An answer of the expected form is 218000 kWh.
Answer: 9974.7 kWh
